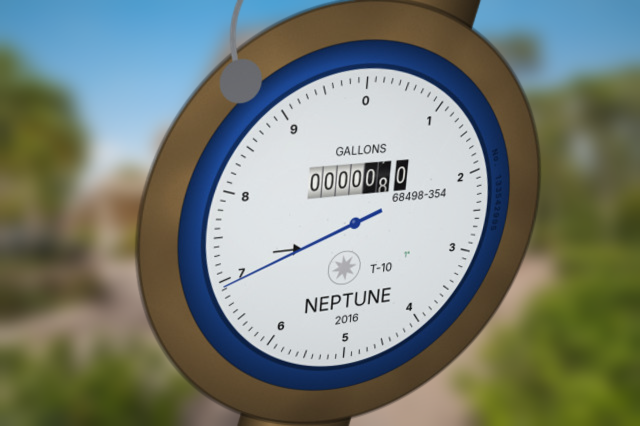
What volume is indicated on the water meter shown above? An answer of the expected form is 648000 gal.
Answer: 76.9 gal
